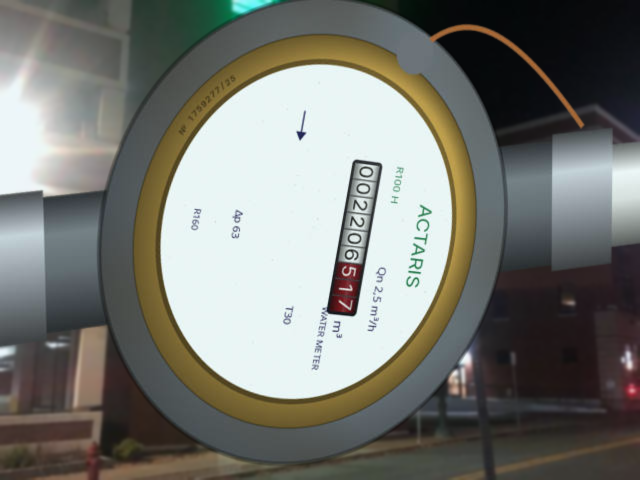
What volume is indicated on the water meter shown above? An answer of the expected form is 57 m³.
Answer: 2206.517 m³
